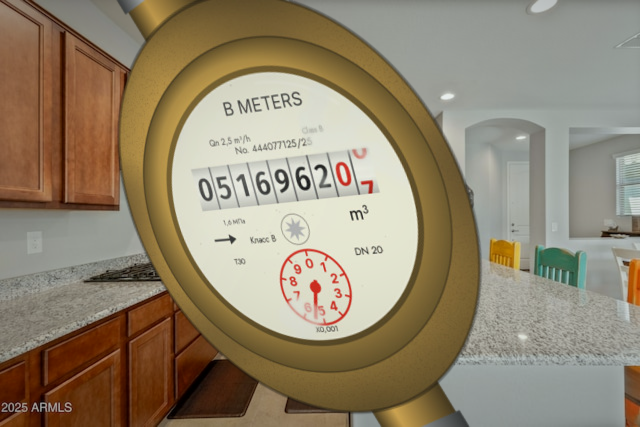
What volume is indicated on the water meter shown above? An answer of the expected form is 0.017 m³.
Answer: 516962.065 m³
